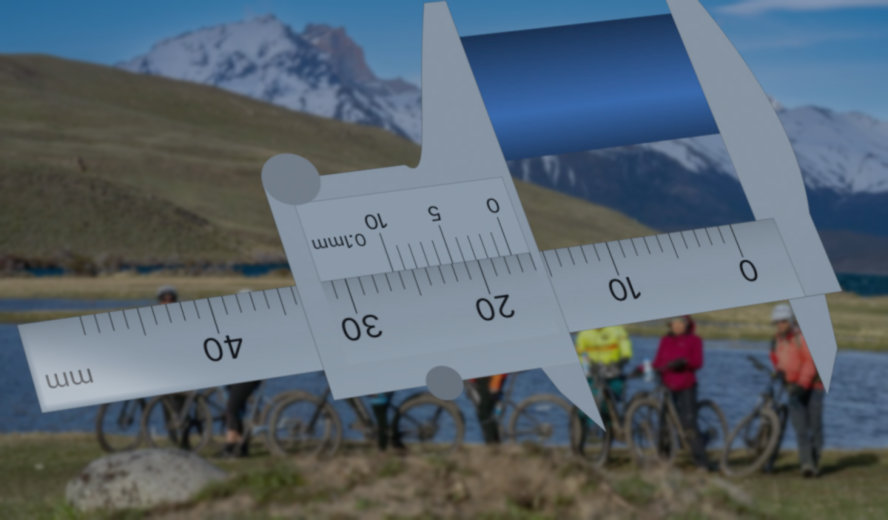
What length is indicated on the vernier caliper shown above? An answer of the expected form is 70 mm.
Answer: 17.4 mm
